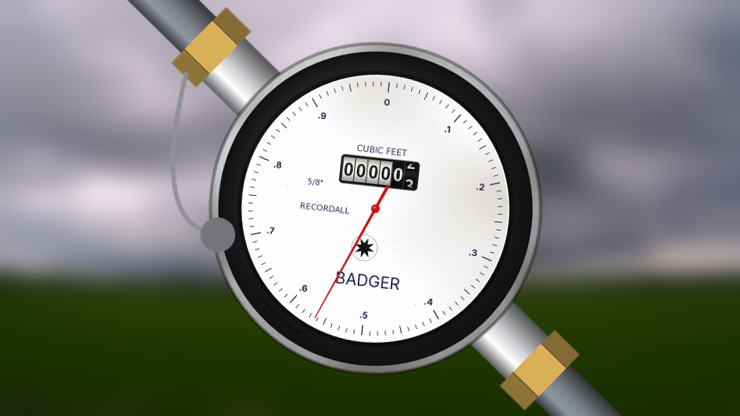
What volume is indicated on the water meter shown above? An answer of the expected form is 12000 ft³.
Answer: 2.56 ft³
